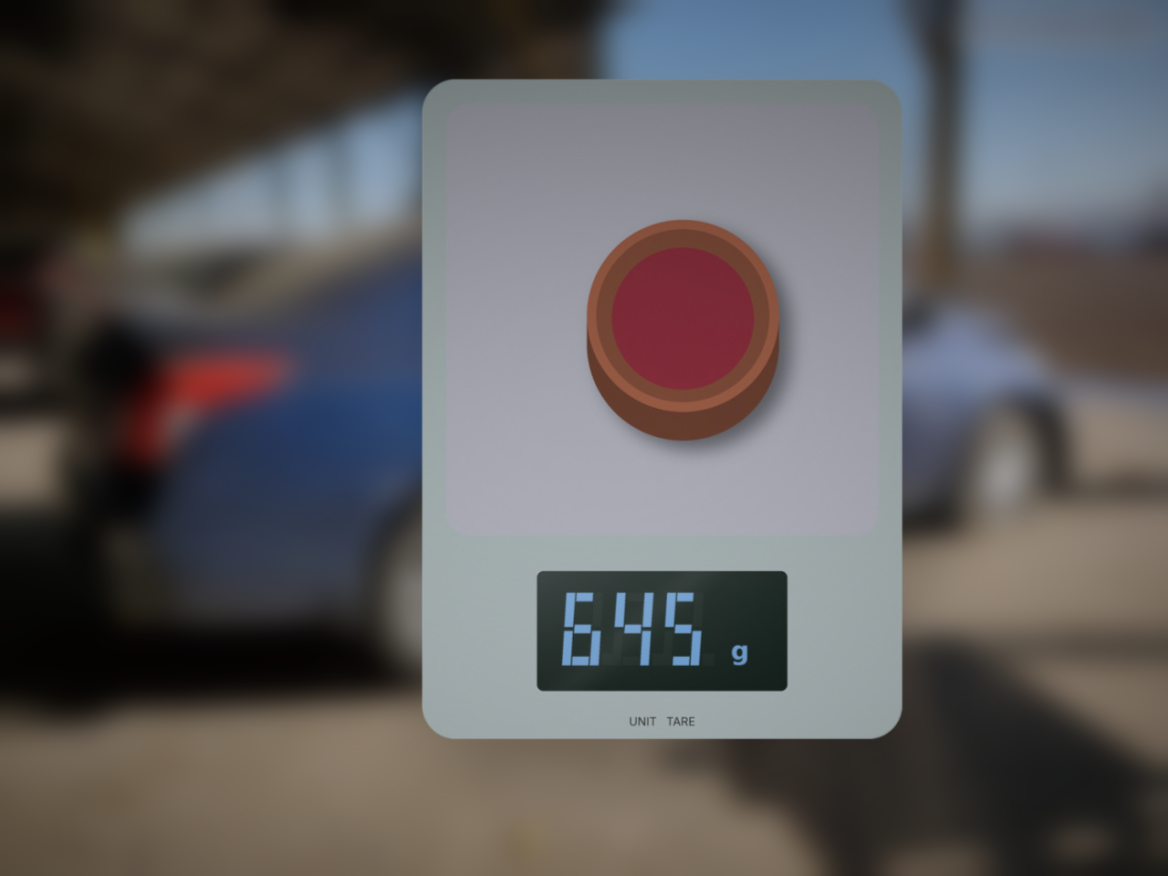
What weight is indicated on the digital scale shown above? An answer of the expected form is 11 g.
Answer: 645 g
